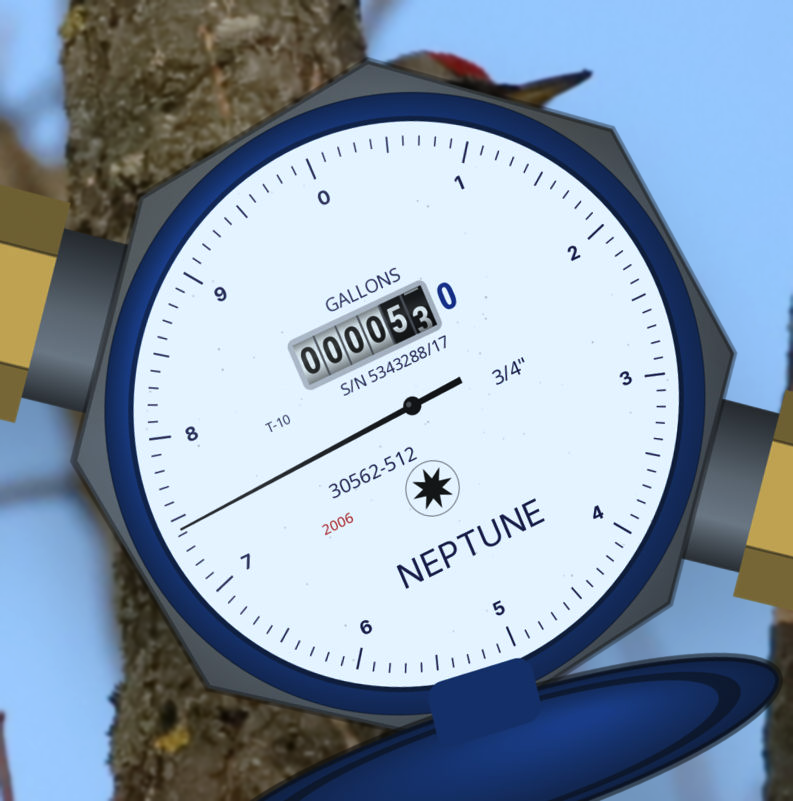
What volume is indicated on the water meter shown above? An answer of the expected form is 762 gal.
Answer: 527.4 gal
